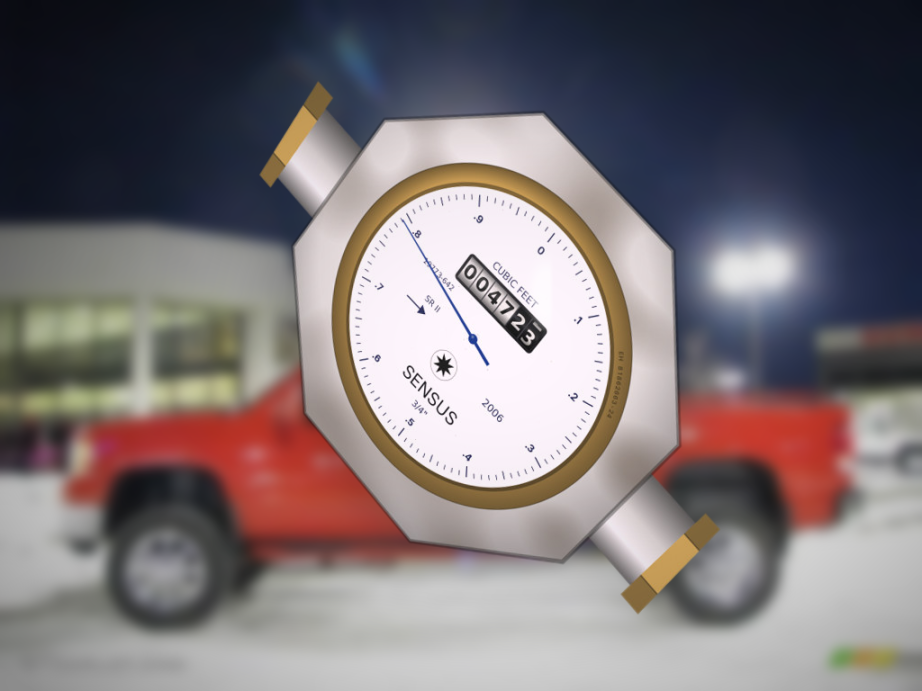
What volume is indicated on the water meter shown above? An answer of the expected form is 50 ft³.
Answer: 4722.79 ft³
